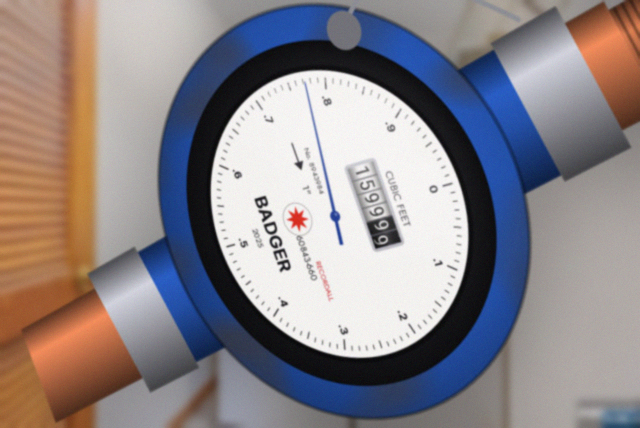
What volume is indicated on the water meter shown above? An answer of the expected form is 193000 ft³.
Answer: 159998.77 ft³
